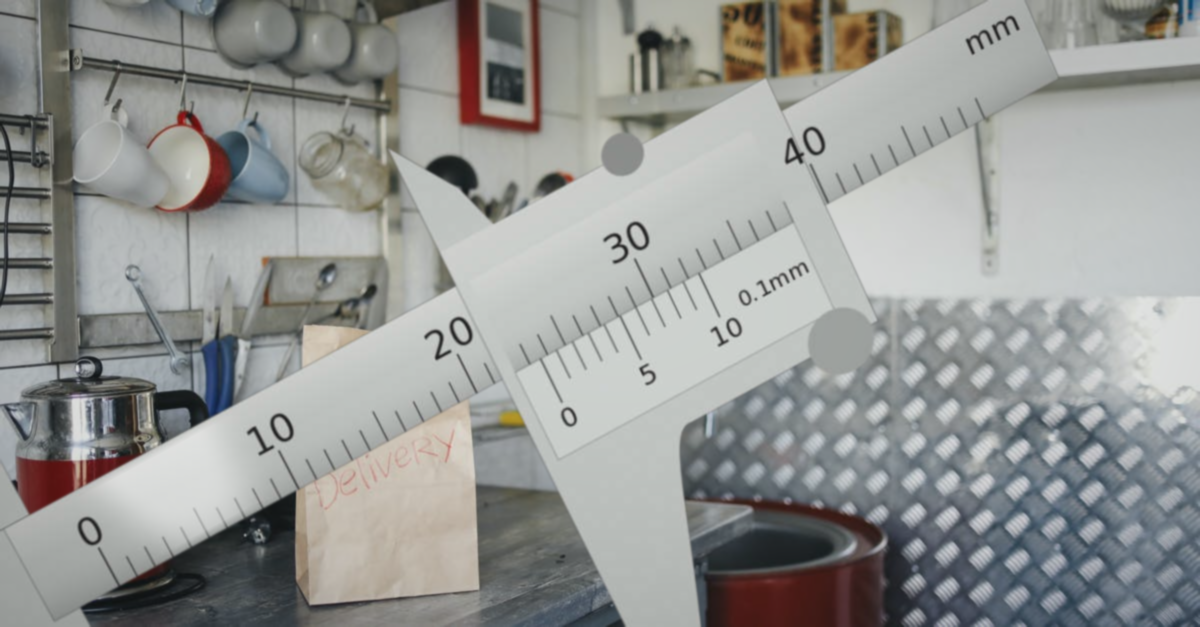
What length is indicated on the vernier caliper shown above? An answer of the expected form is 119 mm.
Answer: 23.6 mm
